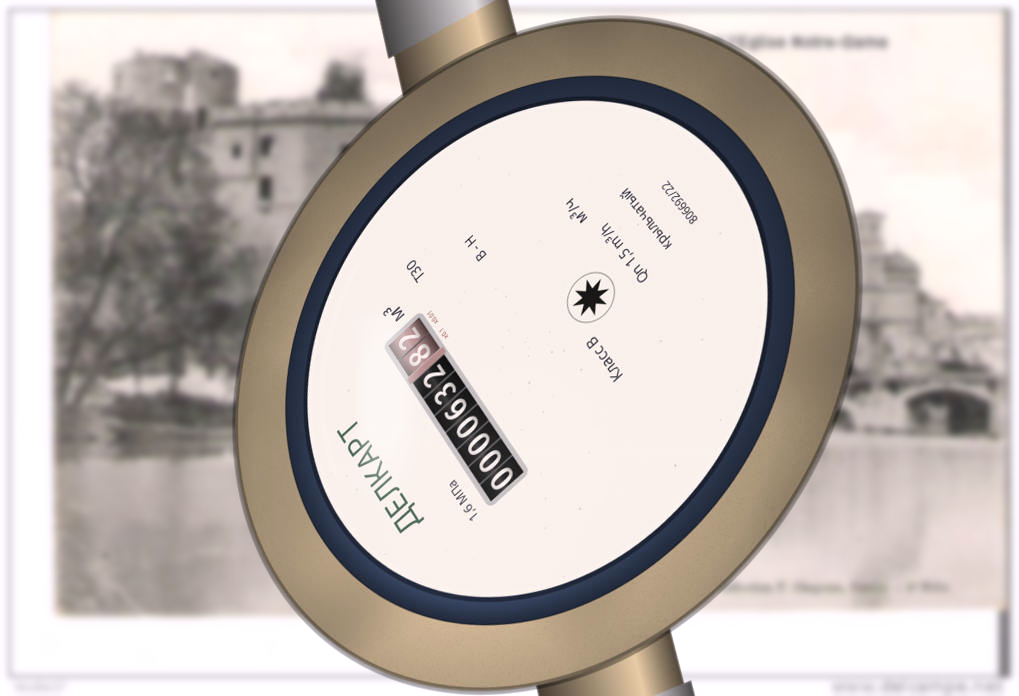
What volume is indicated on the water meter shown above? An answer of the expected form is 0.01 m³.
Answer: 632.82 m³
